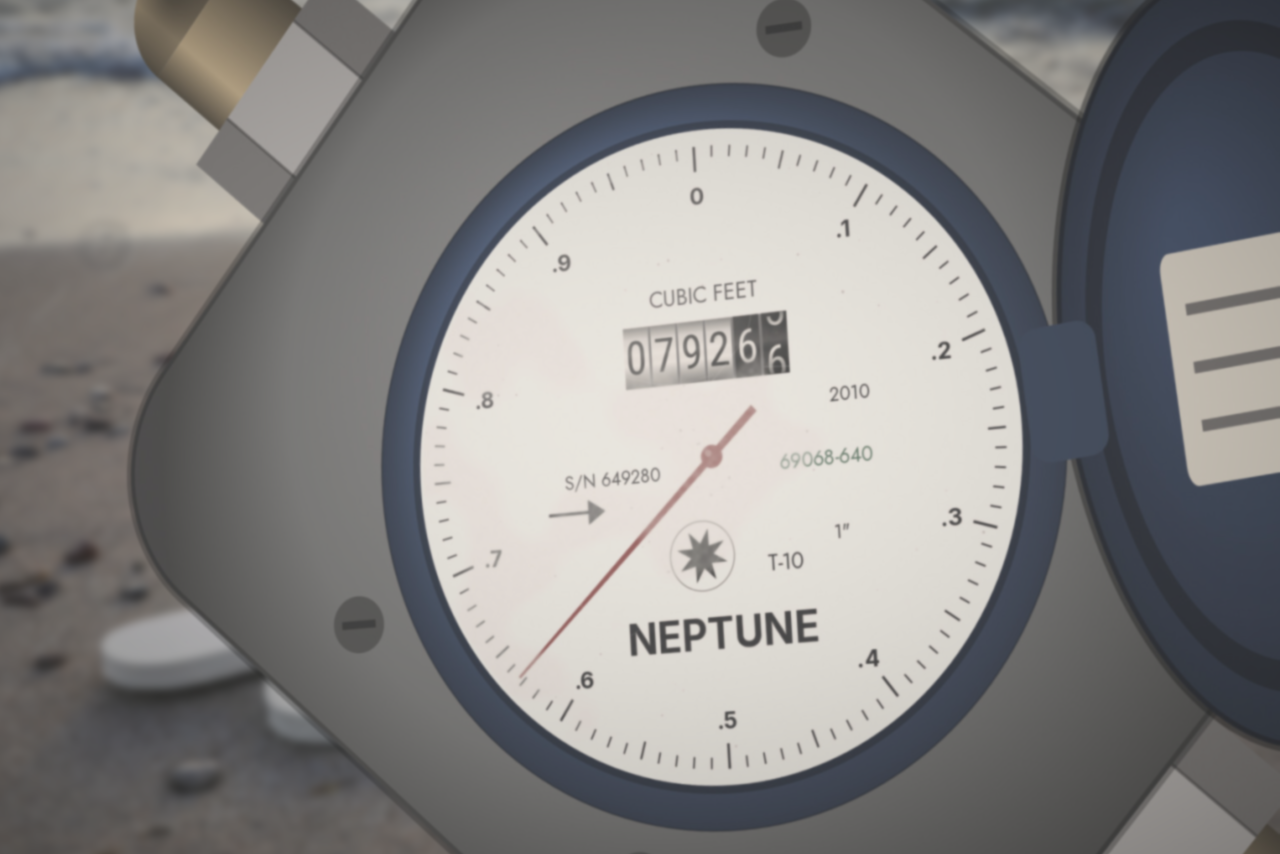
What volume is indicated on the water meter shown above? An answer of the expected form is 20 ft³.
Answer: 79265.63 ft³
